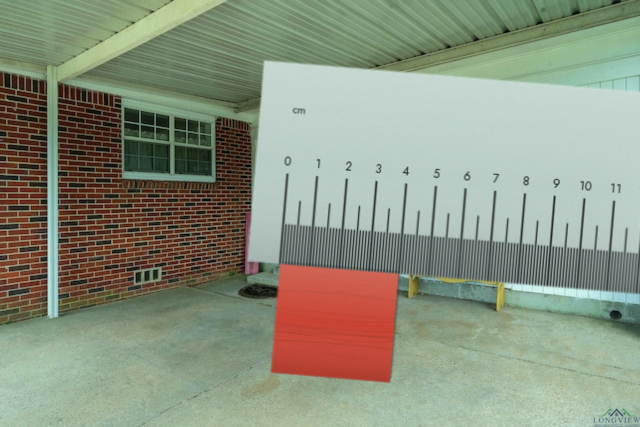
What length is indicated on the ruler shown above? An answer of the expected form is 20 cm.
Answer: 4 cm
